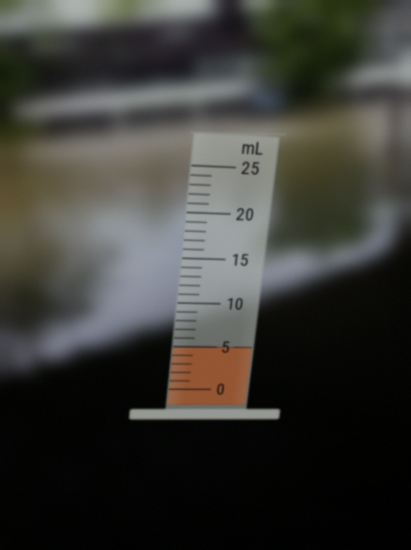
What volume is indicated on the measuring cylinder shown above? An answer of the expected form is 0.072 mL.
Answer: 5 mL
